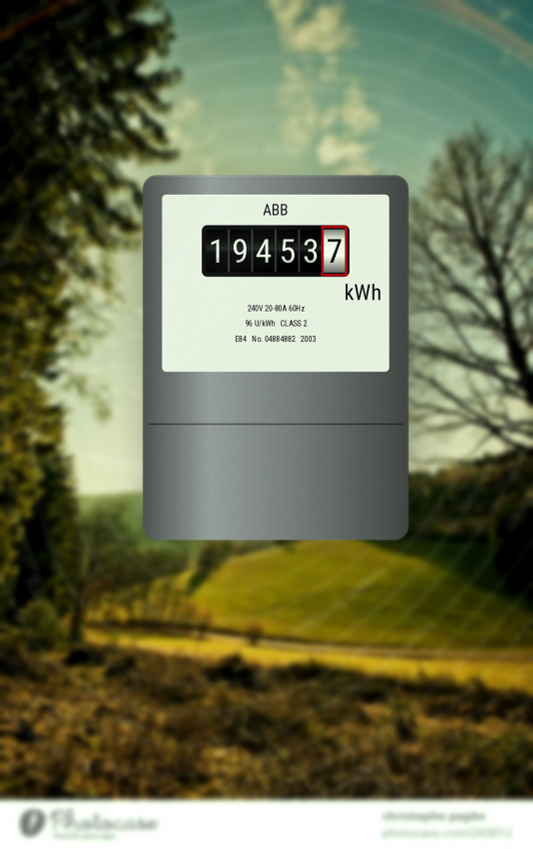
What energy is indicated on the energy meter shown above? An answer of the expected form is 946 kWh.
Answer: 19453.7 kWh
